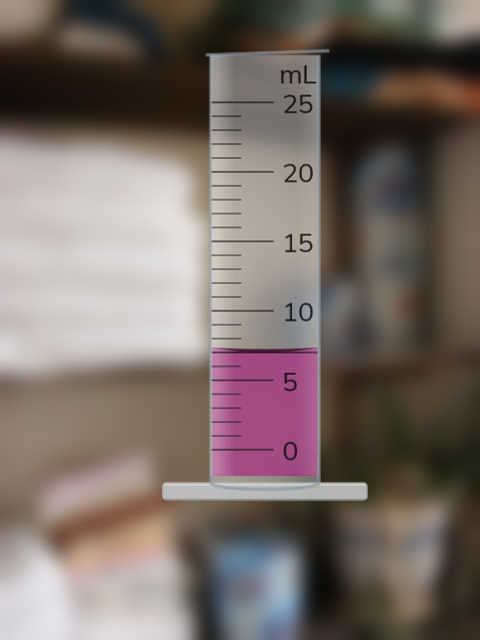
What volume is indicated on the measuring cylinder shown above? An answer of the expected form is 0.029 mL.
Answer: 7 mL
